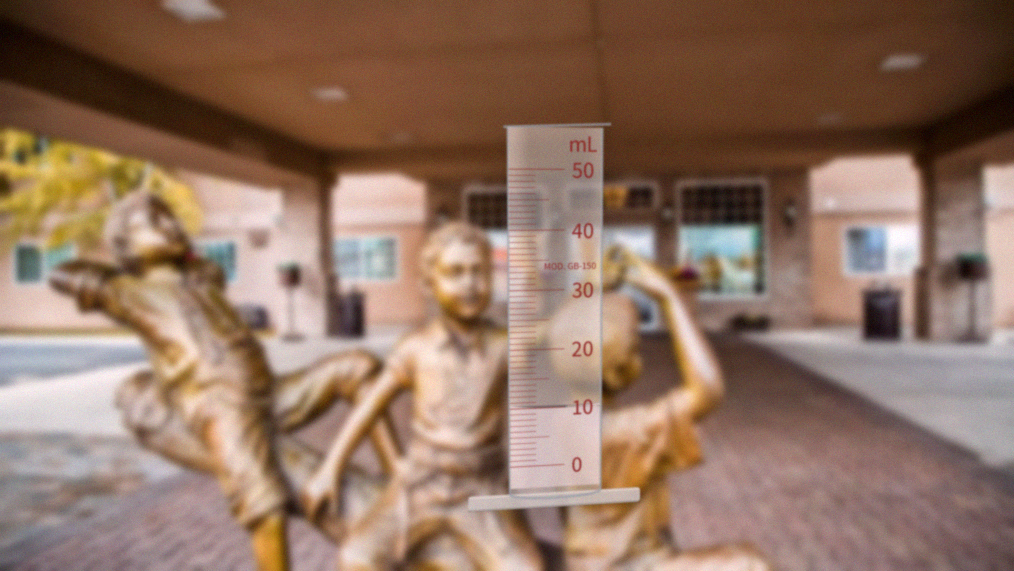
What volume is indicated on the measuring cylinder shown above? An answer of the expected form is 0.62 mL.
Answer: 10 mL
